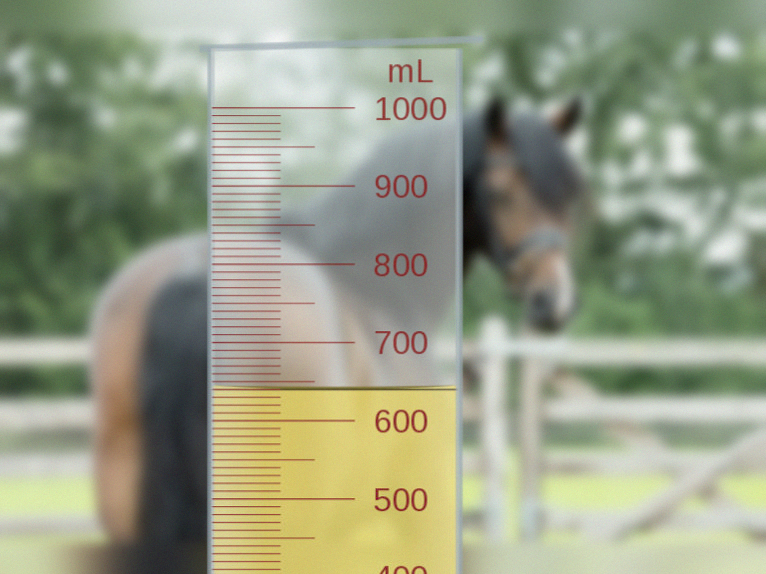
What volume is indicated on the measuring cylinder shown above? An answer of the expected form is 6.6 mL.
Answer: 640 mL
